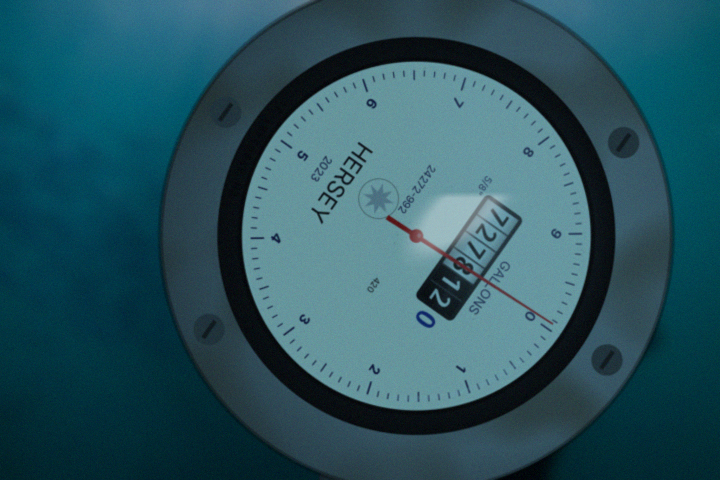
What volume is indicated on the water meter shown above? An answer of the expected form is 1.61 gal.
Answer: 7278119.9 gal
